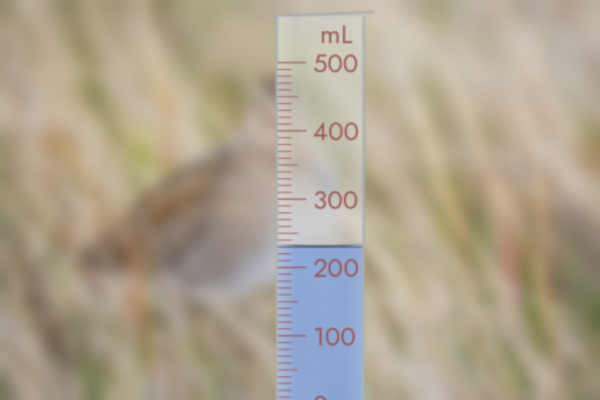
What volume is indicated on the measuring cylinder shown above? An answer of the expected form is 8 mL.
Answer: 230 mL
